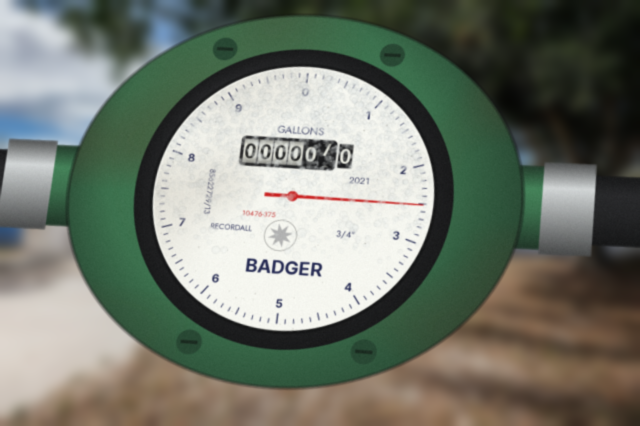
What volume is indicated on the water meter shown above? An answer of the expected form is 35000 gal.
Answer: 72.5 gal
